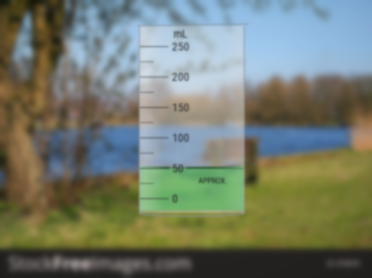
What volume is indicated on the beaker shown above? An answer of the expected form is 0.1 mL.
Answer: 50 mL
